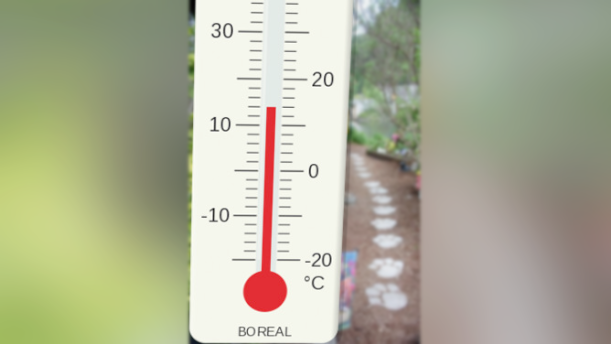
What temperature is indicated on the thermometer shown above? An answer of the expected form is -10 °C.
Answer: 14 °C
